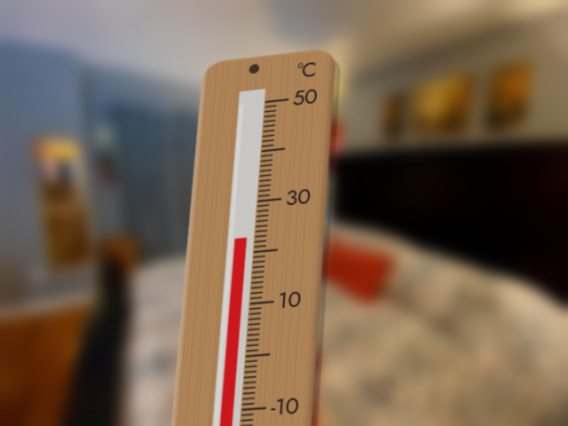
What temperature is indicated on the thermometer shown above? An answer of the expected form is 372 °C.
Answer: 23 °C
